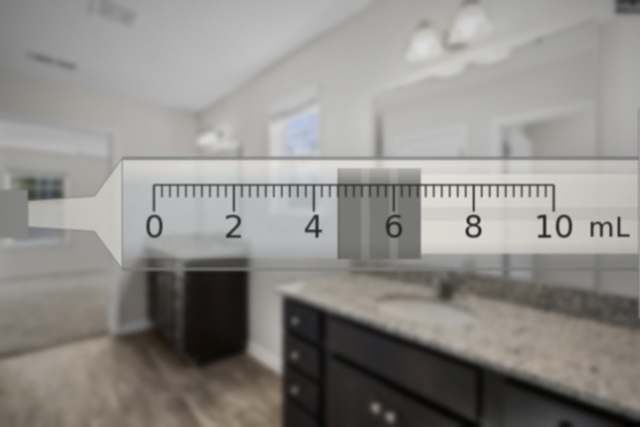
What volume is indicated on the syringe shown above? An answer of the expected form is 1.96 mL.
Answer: 4.6 mL
